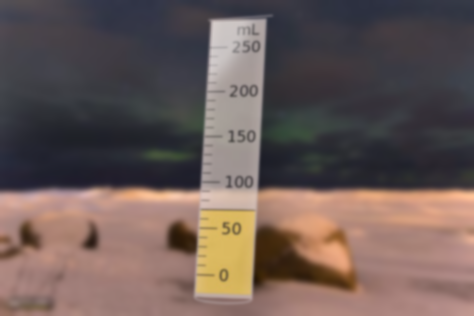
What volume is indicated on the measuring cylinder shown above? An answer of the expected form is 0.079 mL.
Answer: 70 mL
